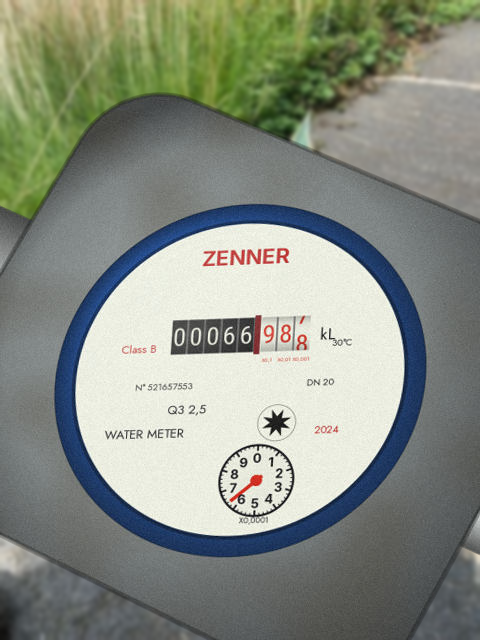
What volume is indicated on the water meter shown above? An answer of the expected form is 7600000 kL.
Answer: 66.9876 kL
